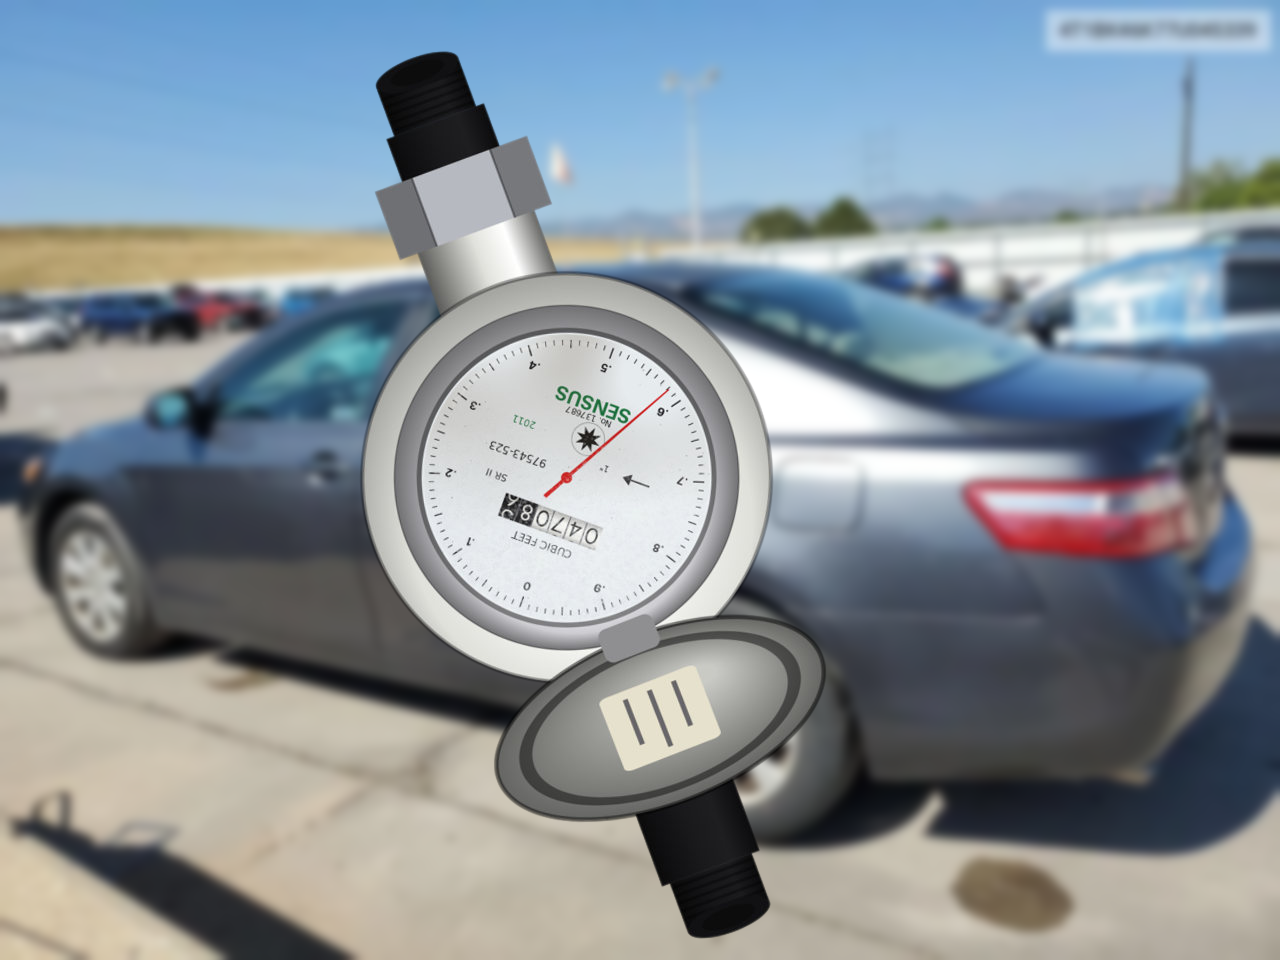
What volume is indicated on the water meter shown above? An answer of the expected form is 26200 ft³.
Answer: 47085.58 ft³
